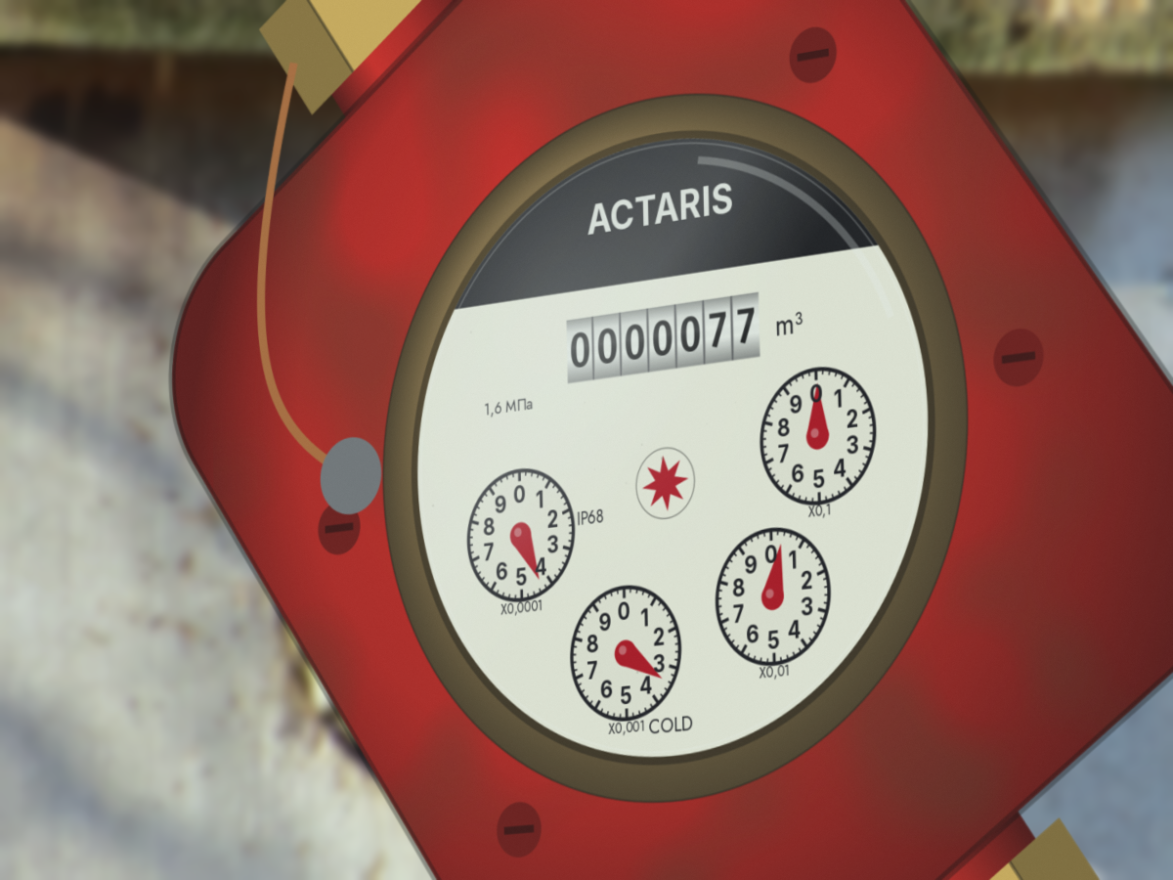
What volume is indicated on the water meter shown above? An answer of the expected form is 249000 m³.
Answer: 77.0034 m³
